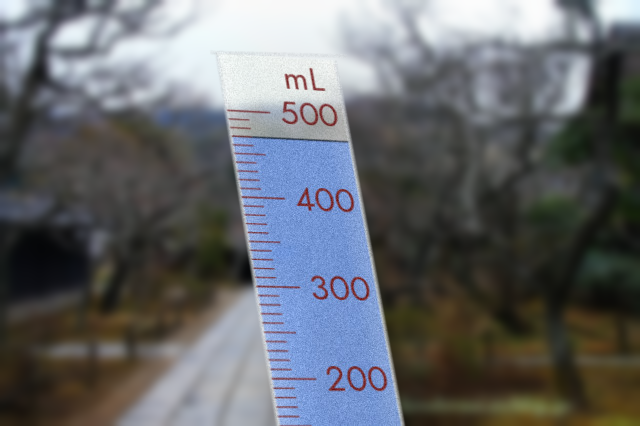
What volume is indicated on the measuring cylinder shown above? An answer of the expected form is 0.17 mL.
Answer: 470 mL
